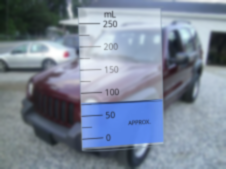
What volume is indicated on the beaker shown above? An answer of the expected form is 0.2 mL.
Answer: 75 mL
